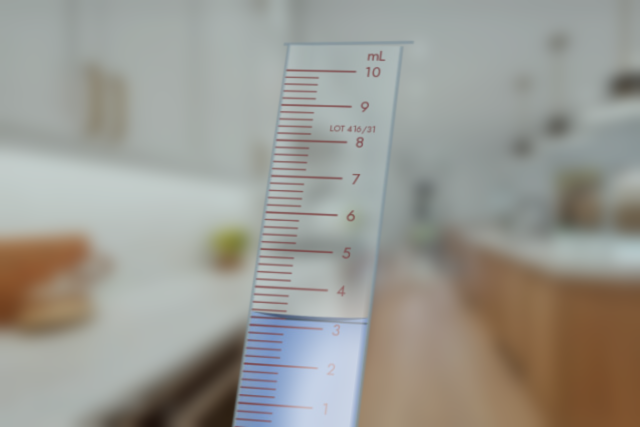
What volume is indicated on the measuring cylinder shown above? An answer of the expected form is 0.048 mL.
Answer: 3.2 mL
